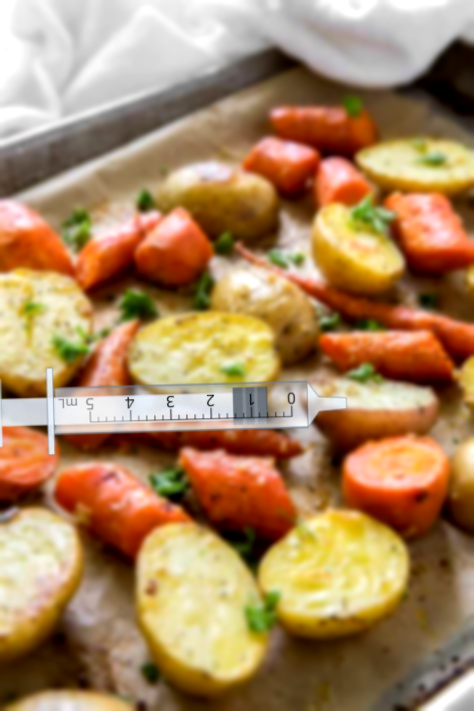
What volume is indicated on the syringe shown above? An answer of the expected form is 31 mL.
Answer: 0.6 mL
